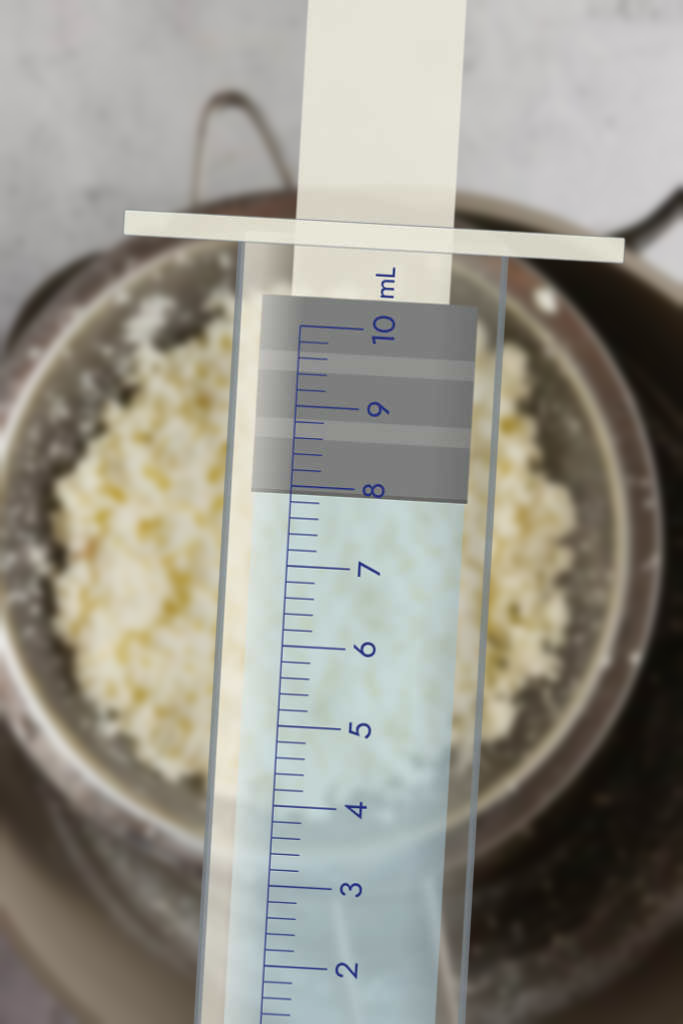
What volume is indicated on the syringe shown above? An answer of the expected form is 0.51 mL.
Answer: 7.9 mL
